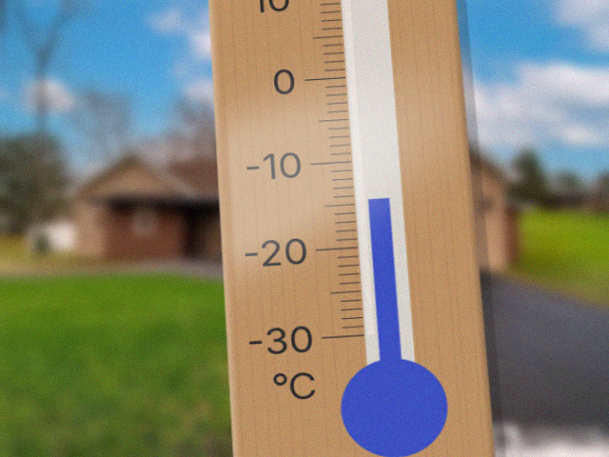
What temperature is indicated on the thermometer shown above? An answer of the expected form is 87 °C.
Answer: -14.5 °C
